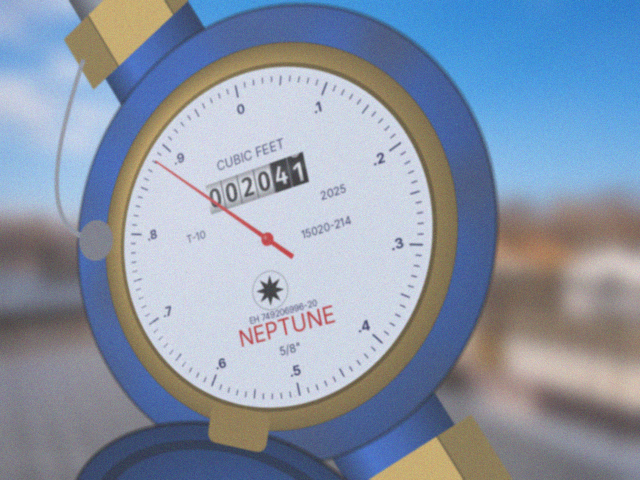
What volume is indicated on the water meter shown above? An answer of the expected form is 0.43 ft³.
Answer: 2040.88 ft³
